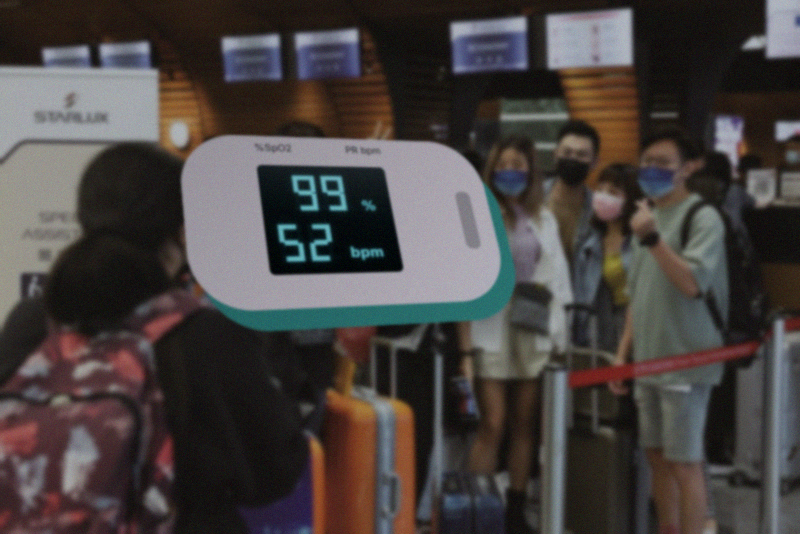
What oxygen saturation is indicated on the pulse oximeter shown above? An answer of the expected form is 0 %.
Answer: 99 %
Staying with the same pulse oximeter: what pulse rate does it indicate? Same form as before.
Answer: 52 bpm
